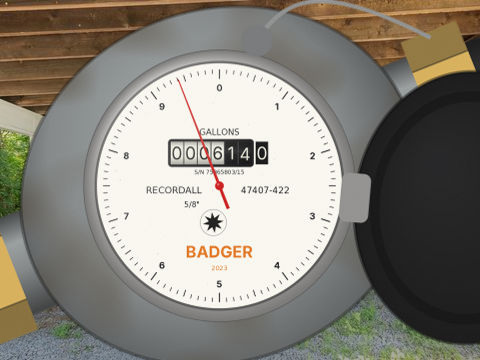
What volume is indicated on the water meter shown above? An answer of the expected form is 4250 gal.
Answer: 6139.4 gal
